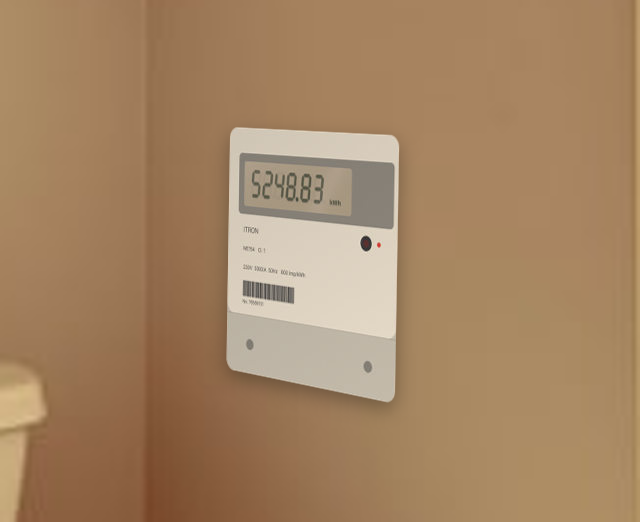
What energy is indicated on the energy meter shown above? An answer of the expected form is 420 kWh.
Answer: 5248.83 kWh
